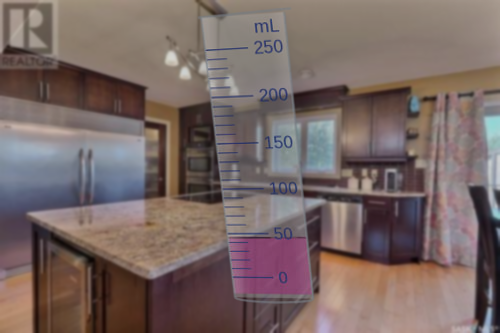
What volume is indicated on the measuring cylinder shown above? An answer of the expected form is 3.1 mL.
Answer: 45 mL
